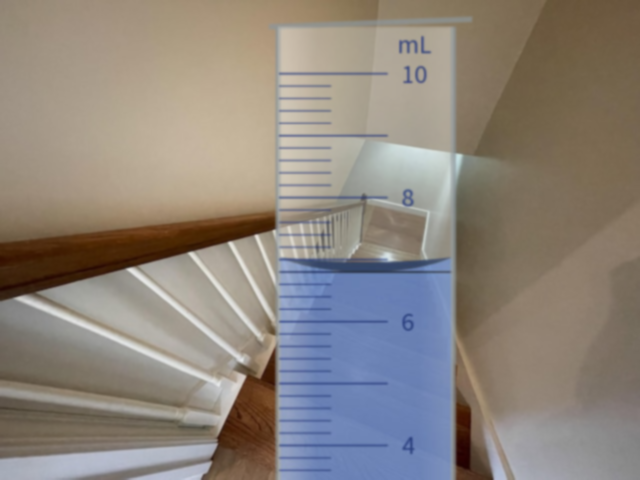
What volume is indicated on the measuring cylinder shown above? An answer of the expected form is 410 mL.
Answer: 6.8 mL
